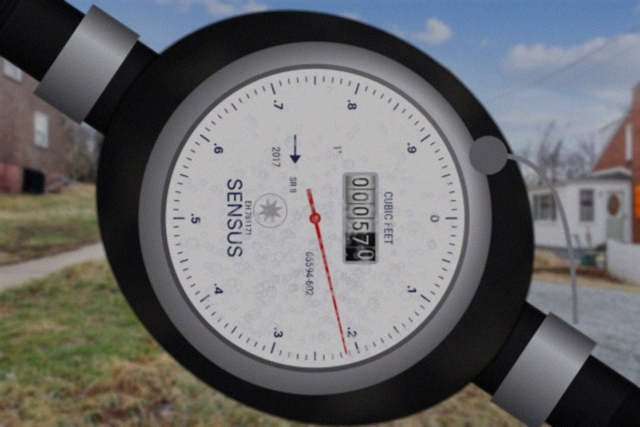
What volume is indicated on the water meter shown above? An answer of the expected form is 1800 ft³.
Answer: 570.21 ft³
